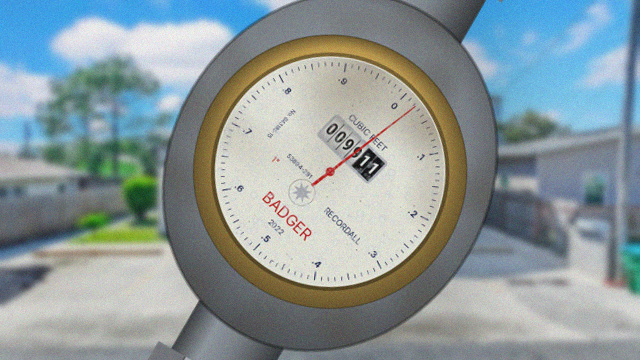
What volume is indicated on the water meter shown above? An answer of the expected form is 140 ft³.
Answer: 9911.02 ft³
